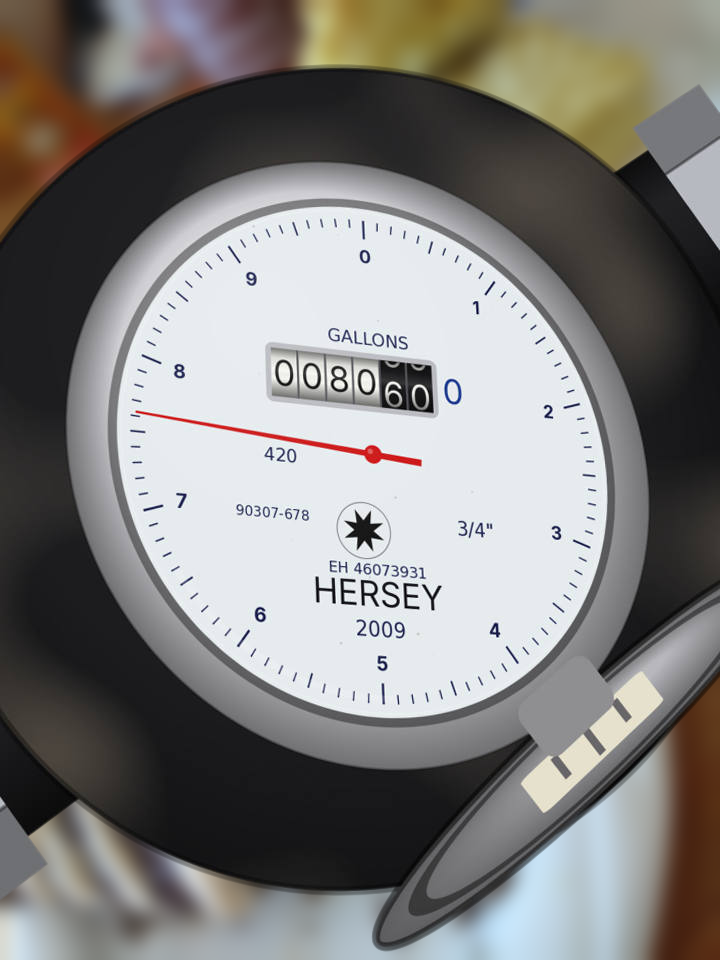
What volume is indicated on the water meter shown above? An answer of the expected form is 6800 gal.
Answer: 80597.6 gal
